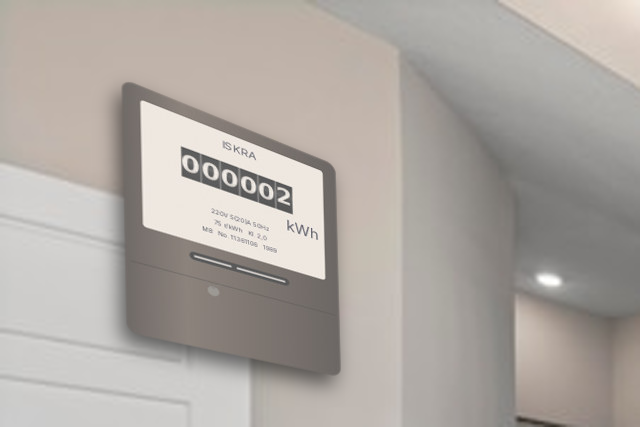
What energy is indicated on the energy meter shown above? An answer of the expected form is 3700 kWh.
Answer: 2 kWh
